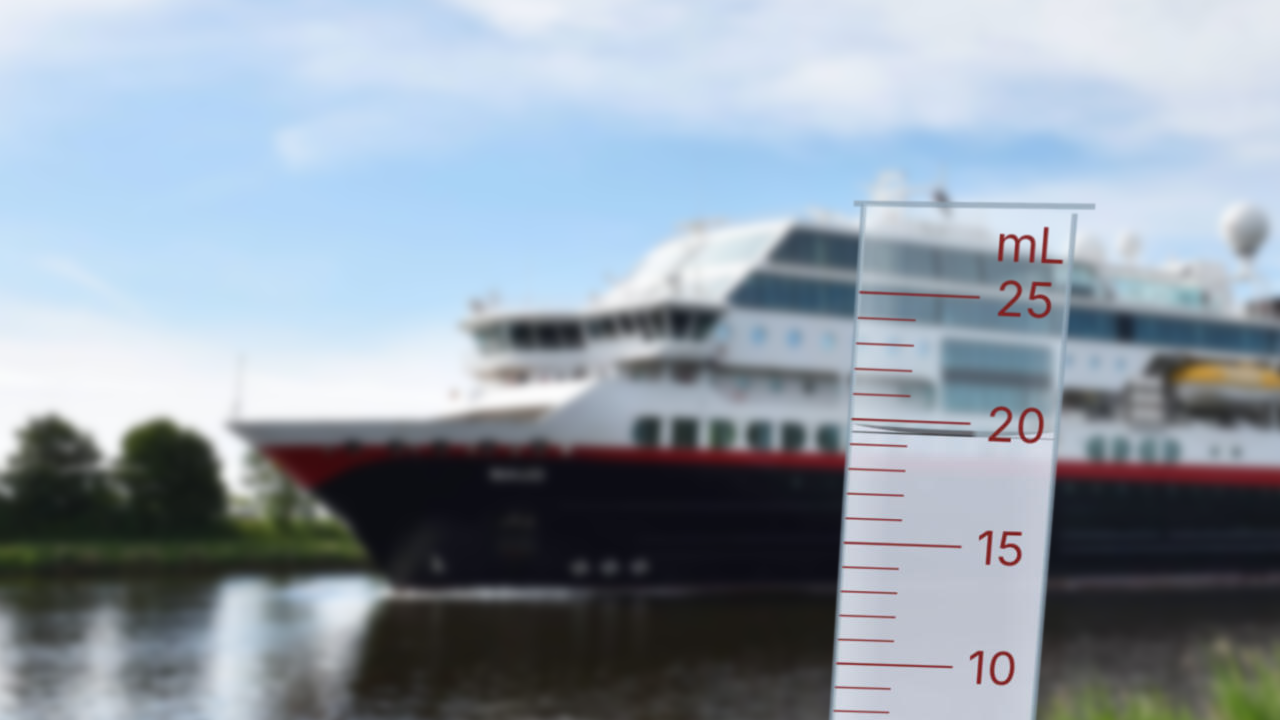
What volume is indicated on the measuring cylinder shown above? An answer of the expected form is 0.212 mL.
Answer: 19.5 mL
